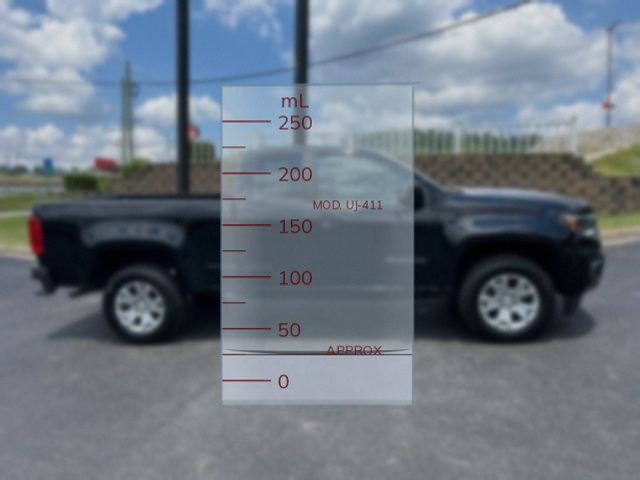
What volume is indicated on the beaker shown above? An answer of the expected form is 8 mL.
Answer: 25 mL
